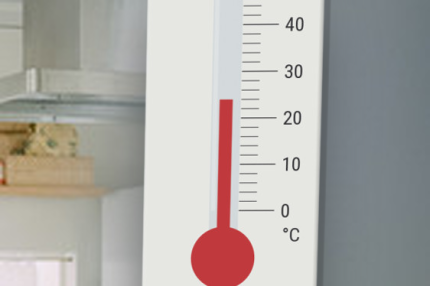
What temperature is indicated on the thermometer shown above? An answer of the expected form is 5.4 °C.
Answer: 24 °C
